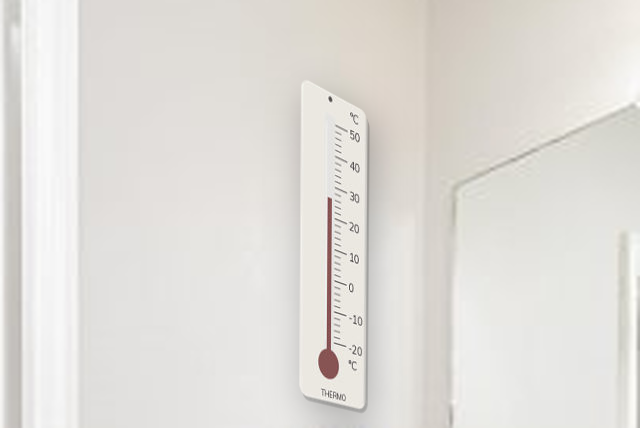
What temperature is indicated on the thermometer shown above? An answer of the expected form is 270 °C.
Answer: 26 °C
